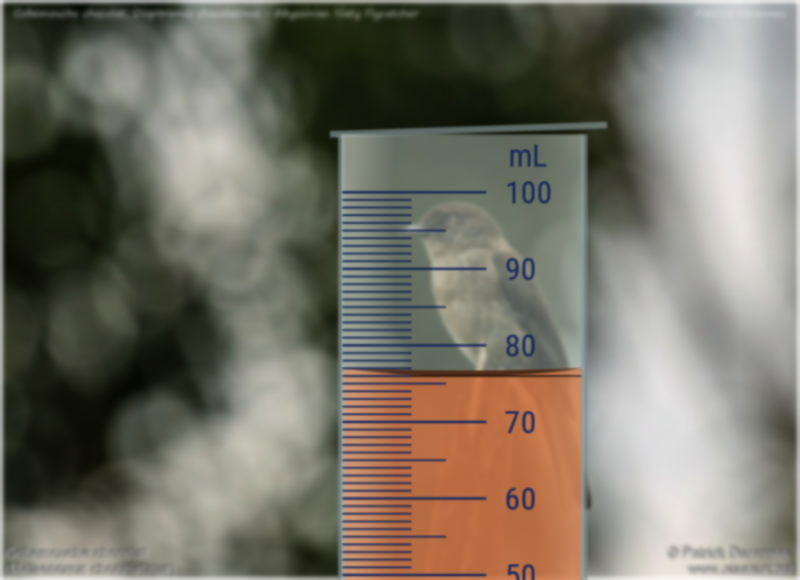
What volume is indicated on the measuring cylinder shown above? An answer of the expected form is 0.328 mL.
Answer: 76 mL
